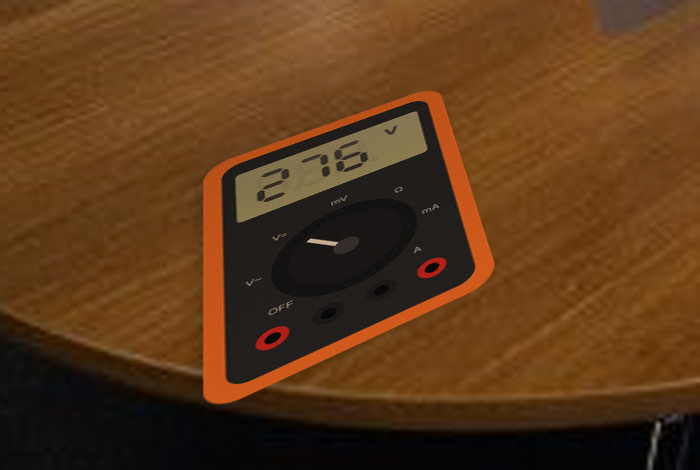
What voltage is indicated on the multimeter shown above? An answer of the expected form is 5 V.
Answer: 276 V
